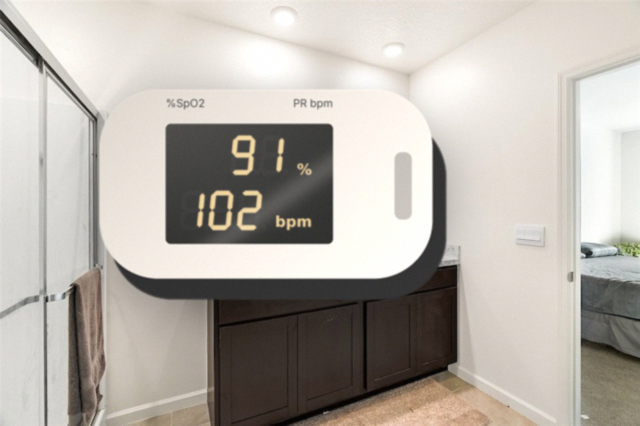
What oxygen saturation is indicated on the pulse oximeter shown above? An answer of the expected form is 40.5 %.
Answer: 91 %
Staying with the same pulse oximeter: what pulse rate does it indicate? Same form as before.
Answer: 102 bpm
